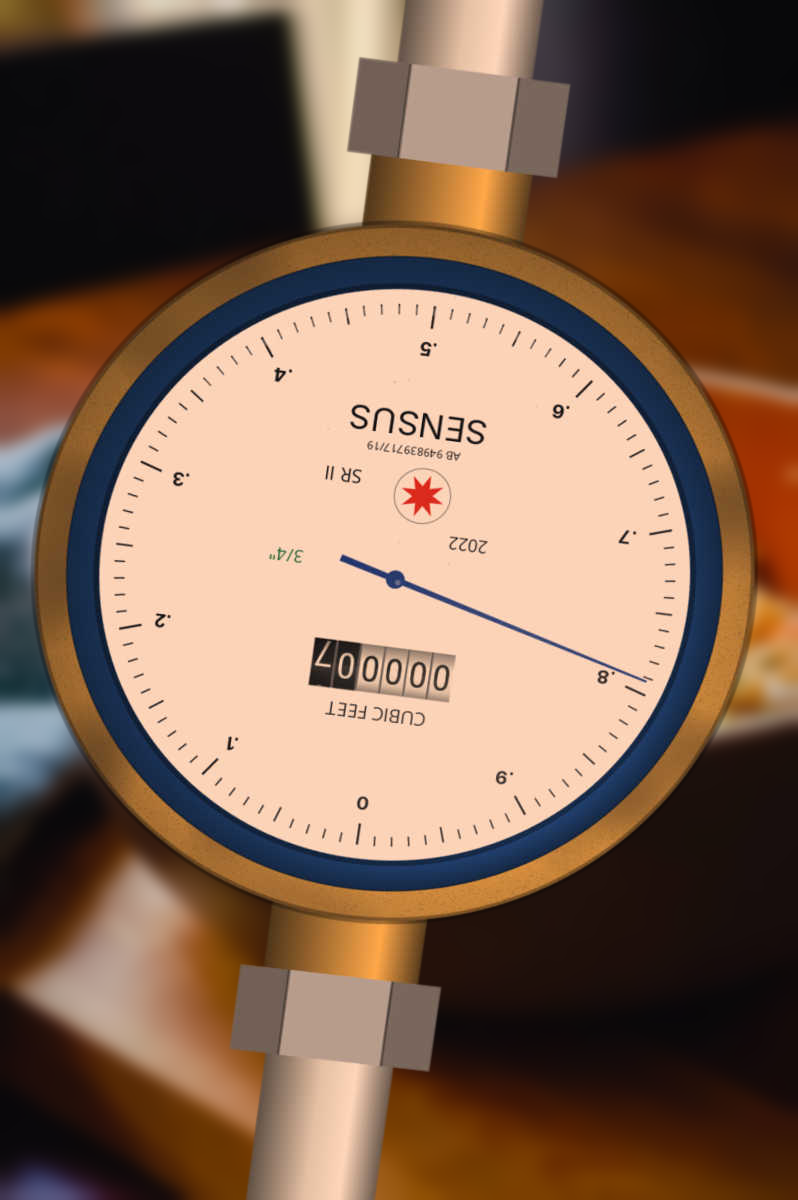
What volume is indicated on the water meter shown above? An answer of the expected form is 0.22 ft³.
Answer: 6.79 ft³
